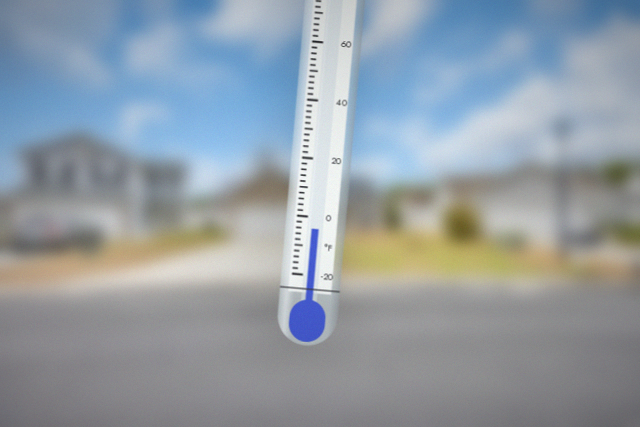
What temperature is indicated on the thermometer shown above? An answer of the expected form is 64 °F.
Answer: -4 °F
